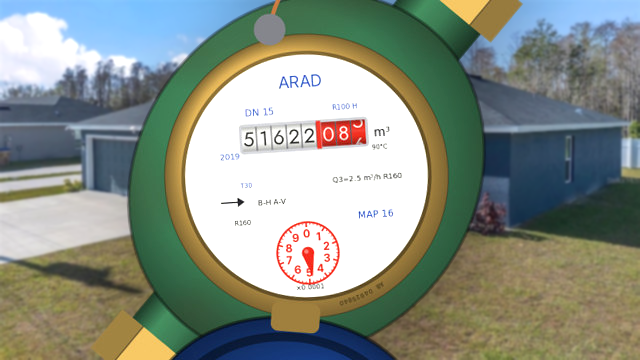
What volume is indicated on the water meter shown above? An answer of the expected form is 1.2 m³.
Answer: 51622.0854 m³
